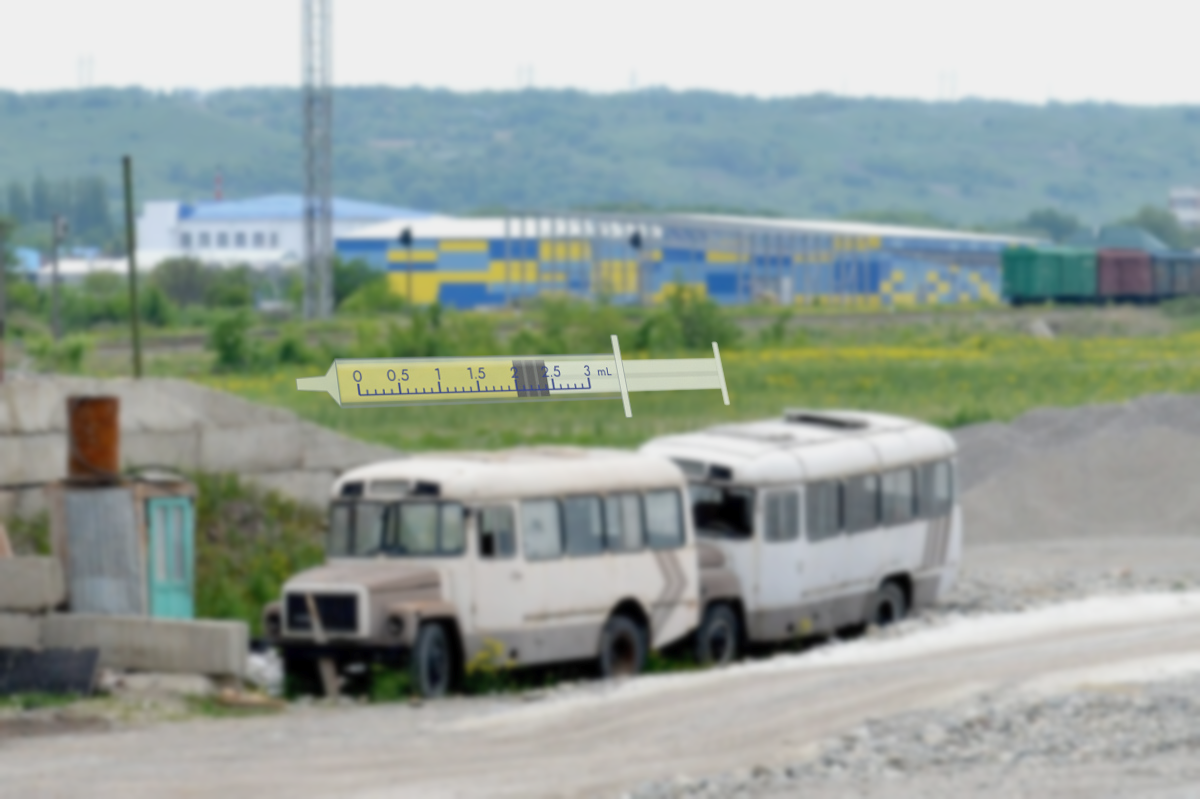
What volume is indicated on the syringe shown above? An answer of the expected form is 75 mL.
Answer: 2 mL
